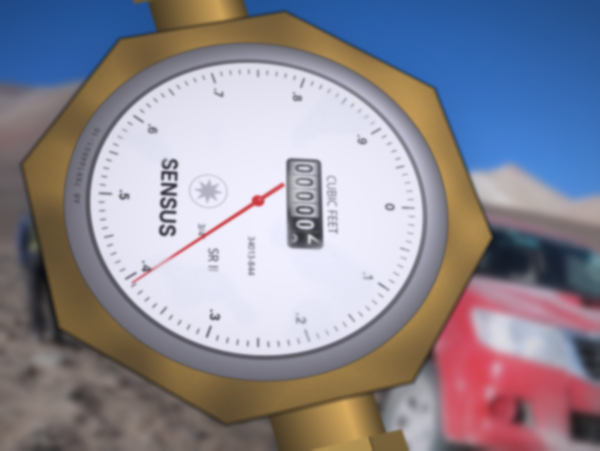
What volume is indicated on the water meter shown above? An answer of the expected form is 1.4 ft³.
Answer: 2.39 ft³
